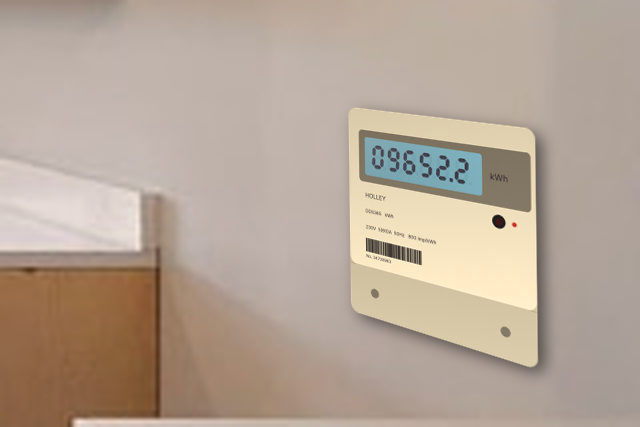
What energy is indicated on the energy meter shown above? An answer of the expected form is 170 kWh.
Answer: 9652.2 kWh
